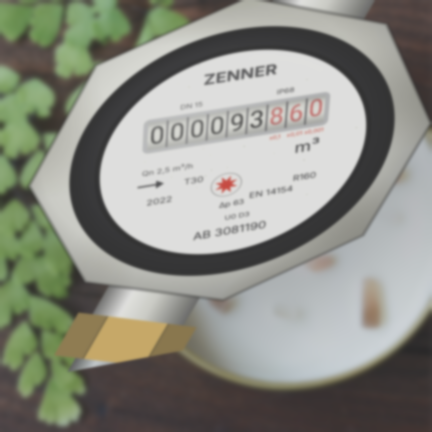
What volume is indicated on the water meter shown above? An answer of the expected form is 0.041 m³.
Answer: 93.860 m³
